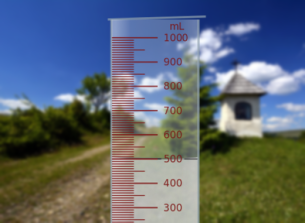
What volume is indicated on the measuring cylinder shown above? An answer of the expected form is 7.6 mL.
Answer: 500 mL
